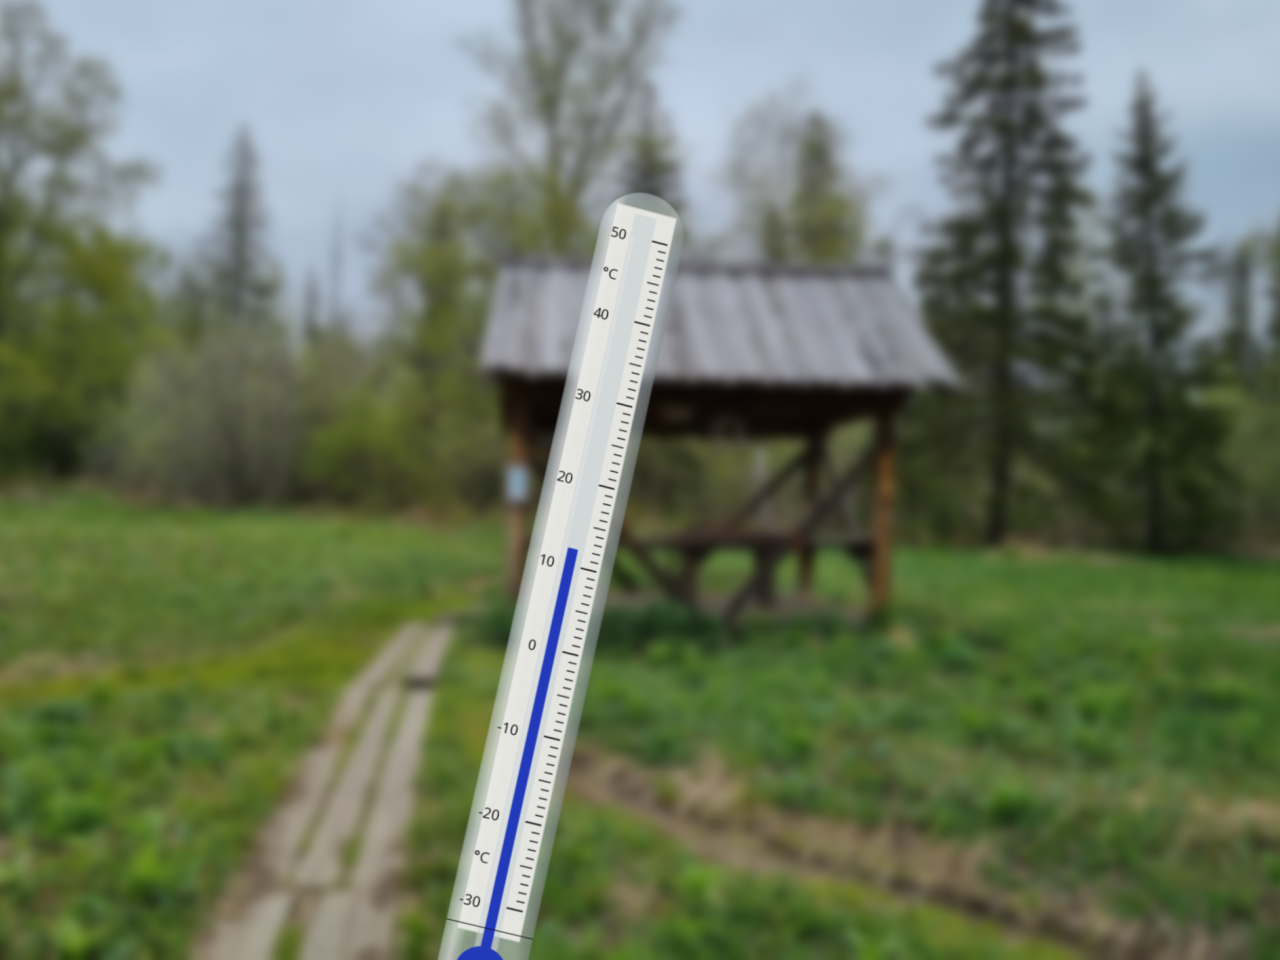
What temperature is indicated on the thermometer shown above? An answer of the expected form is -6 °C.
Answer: 12 °C
